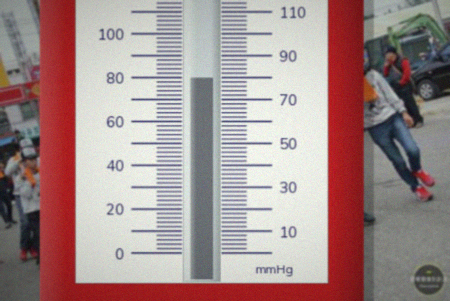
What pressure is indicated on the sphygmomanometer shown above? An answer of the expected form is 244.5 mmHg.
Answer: 80 mmHg
